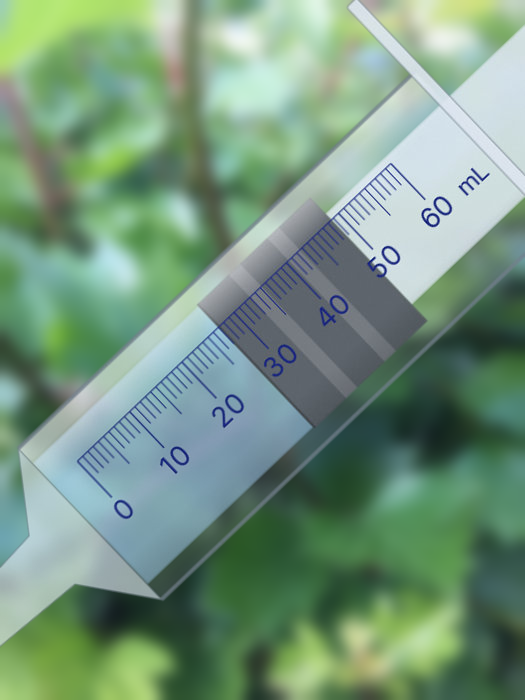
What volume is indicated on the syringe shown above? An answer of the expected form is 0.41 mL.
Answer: 27 mL
